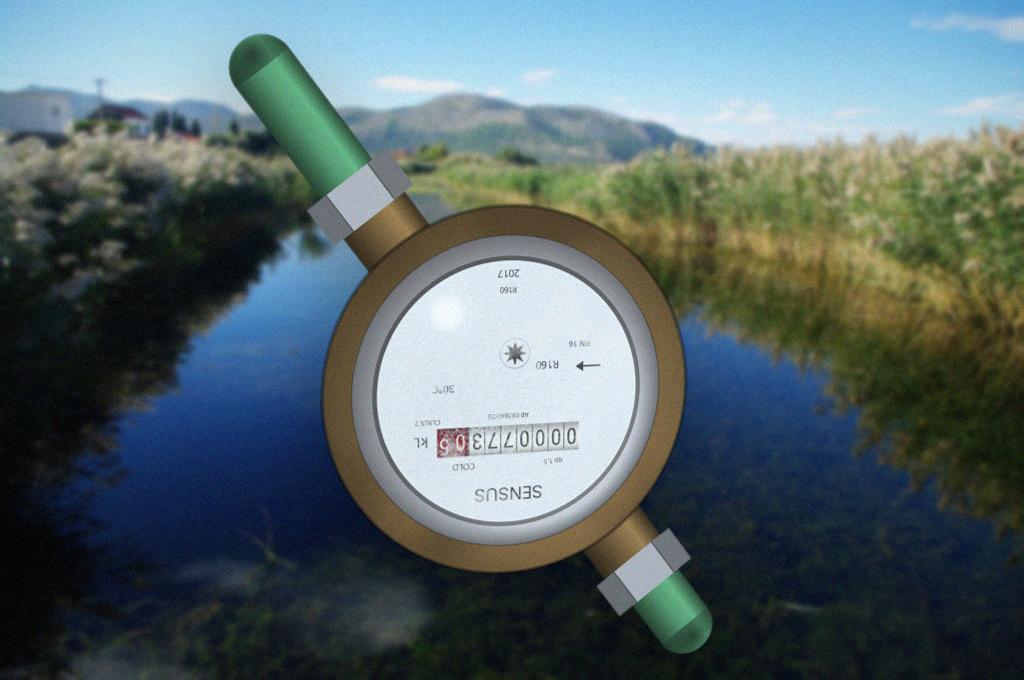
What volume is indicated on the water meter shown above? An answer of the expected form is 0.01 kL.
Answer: 773.05 kL
